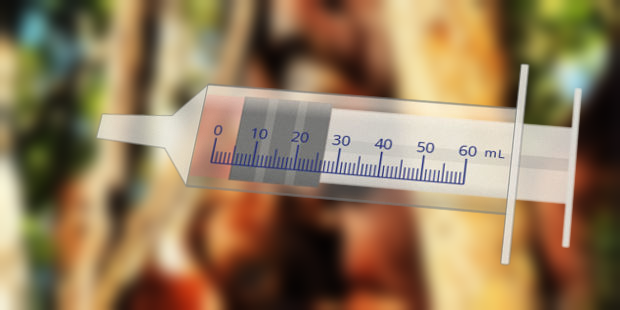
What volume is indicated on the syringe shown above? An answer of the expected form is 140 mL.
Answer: 5 mL
